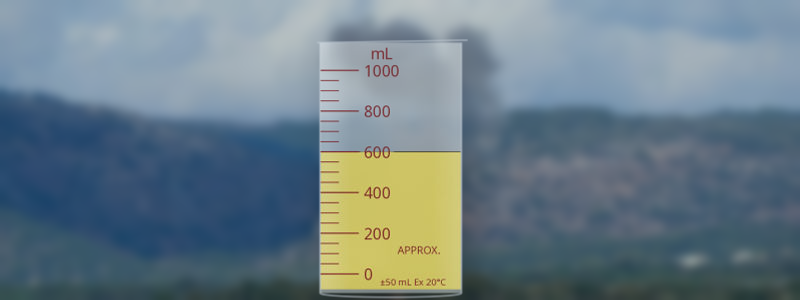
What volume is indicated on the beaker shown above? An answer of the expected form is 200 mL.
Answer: 600 mL
